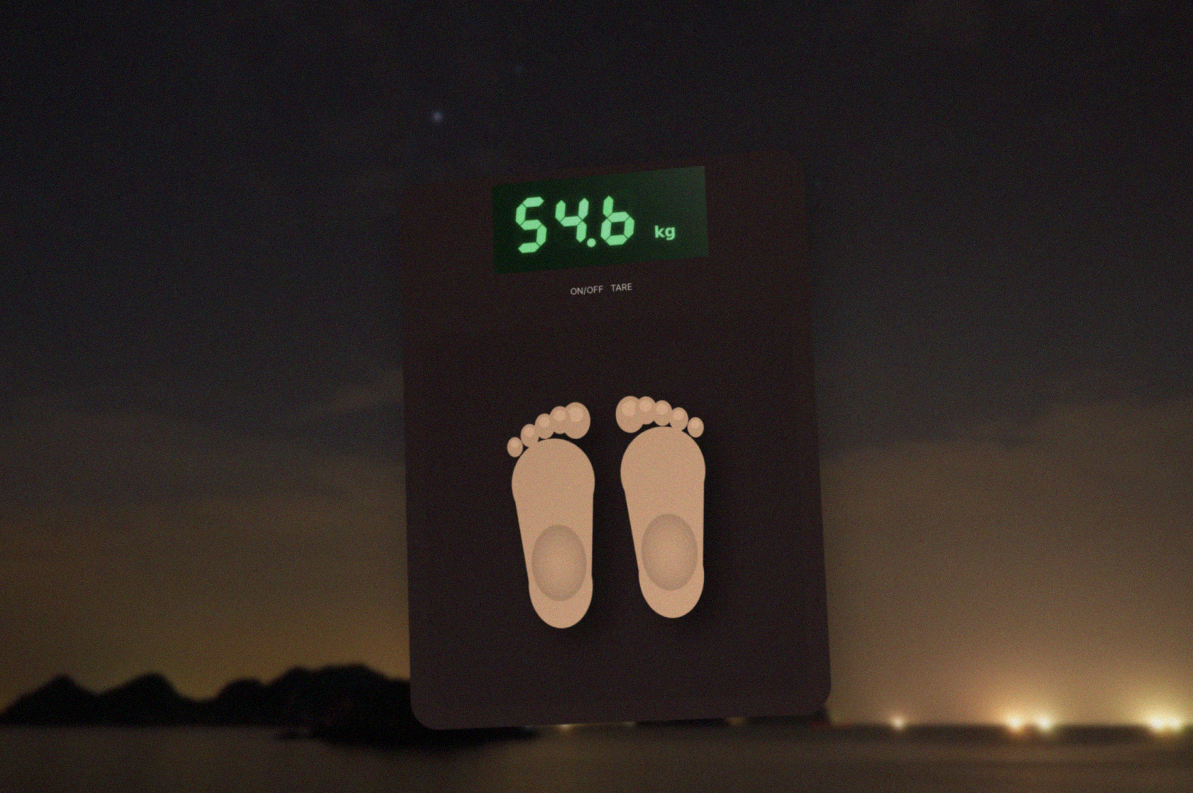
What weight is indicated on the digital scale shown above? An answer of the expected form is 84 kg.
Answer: 54.6 kg
